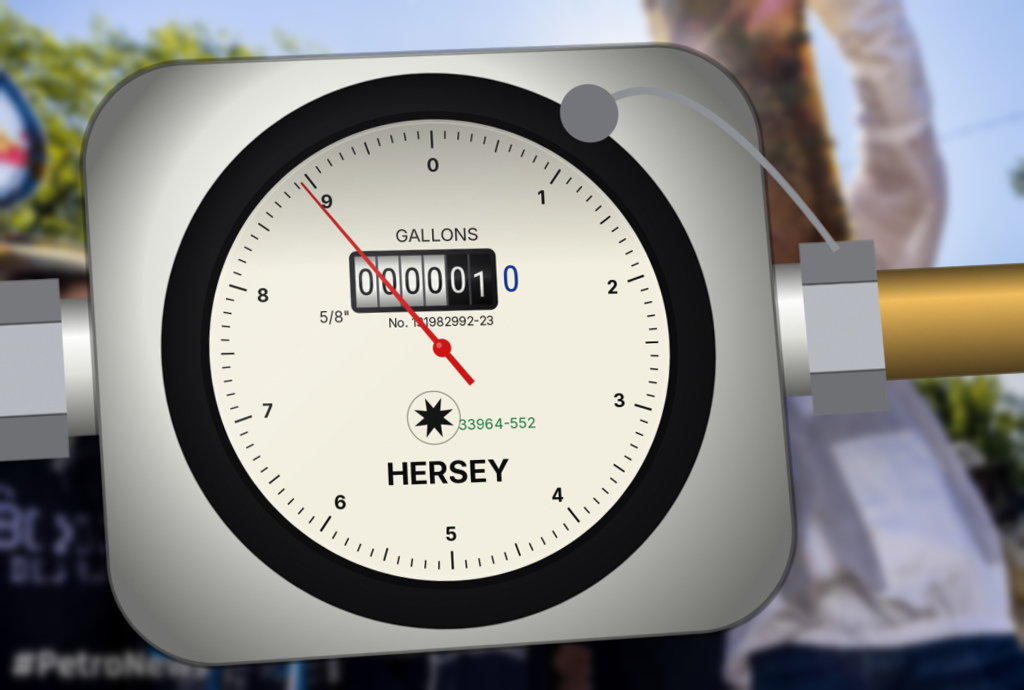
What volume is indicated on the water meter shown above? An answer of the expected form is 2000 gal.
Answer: 8.9 gal
